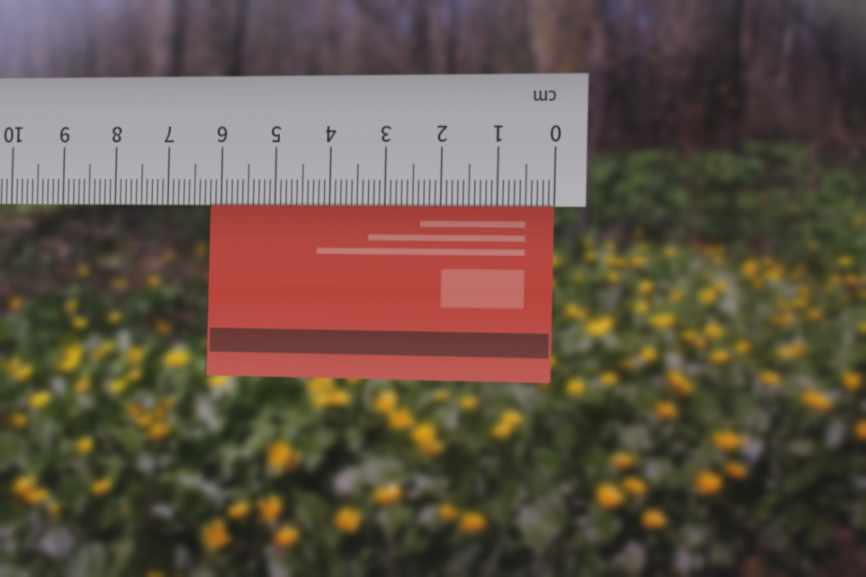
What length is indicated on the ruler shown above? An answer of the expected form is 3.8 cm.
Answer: 6.2 cm
